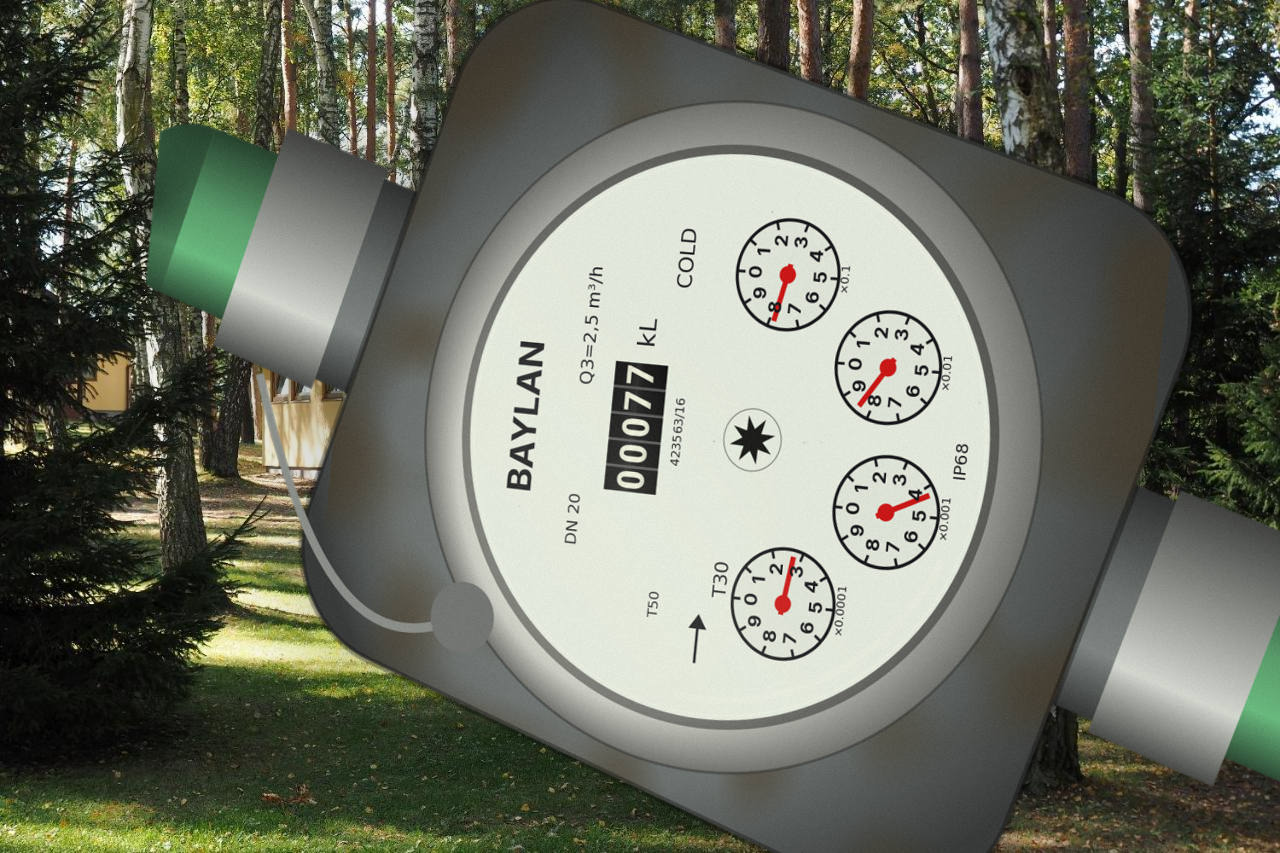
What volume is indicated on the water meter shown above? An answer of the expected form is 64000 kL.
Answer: 77.7842 kL
